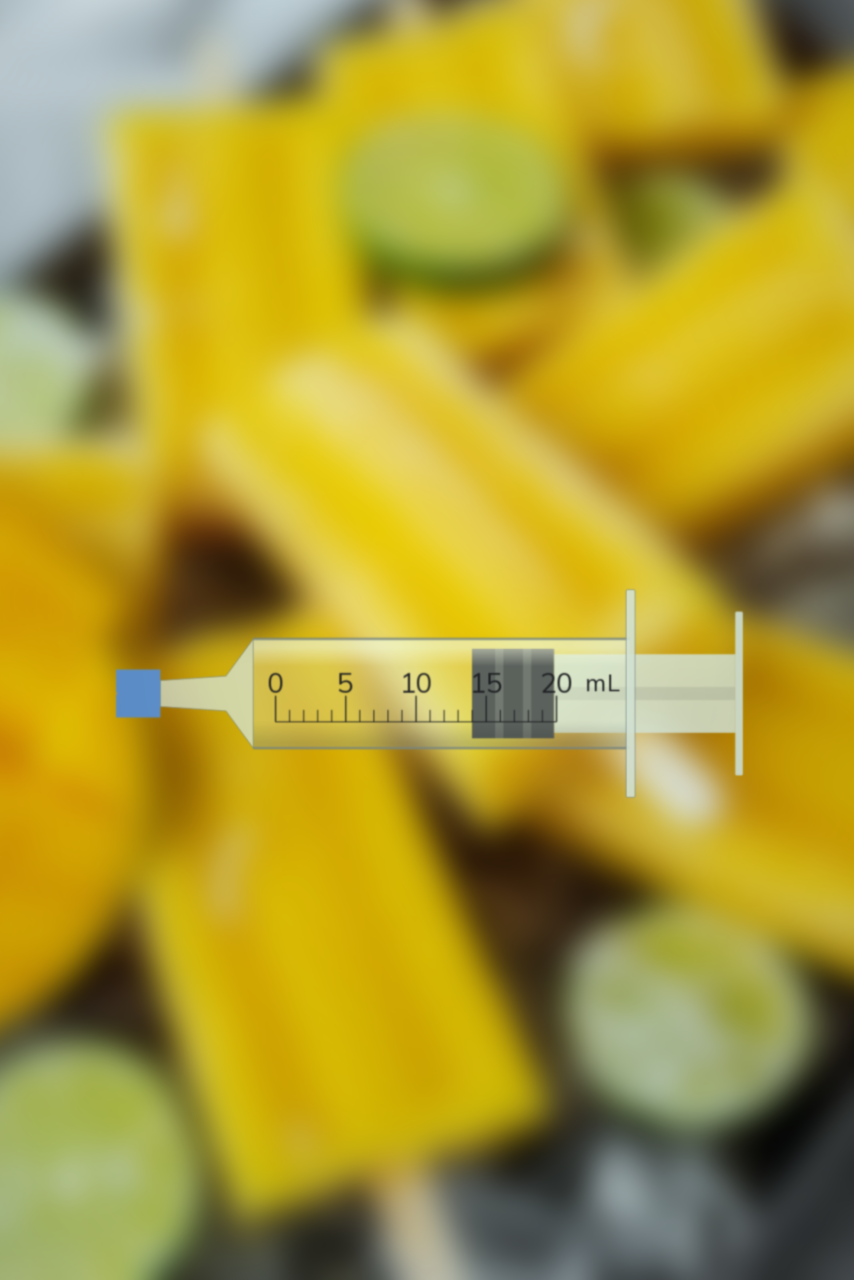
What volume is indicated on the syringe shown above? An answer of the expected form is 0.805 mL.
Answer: 14 mL
